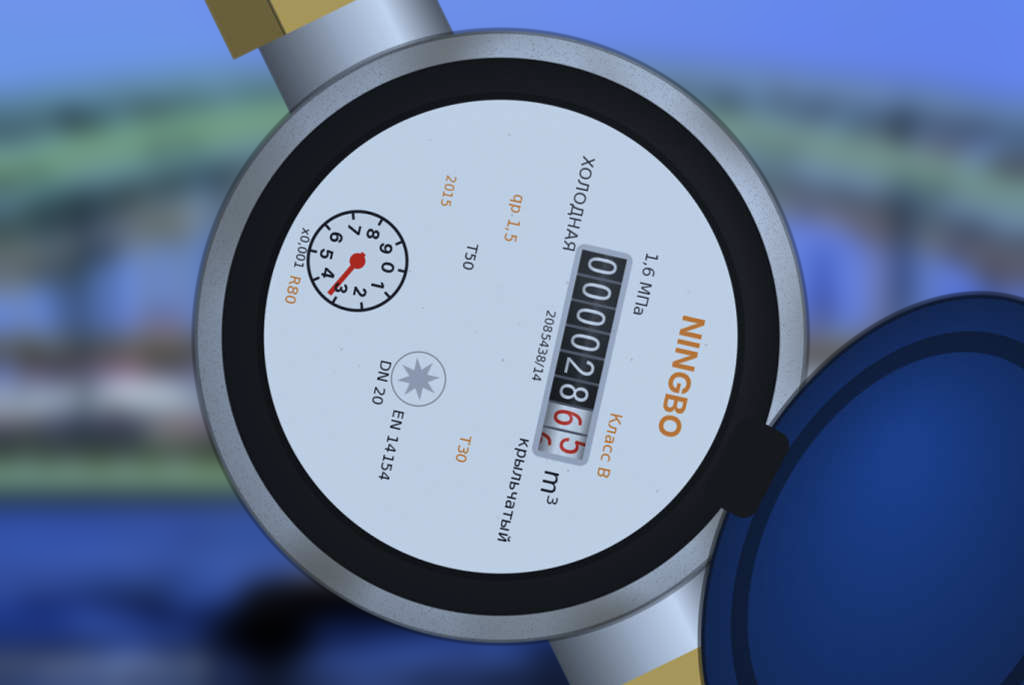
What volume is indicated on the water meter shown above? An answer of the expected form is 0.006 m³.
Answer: 28.653 m³
